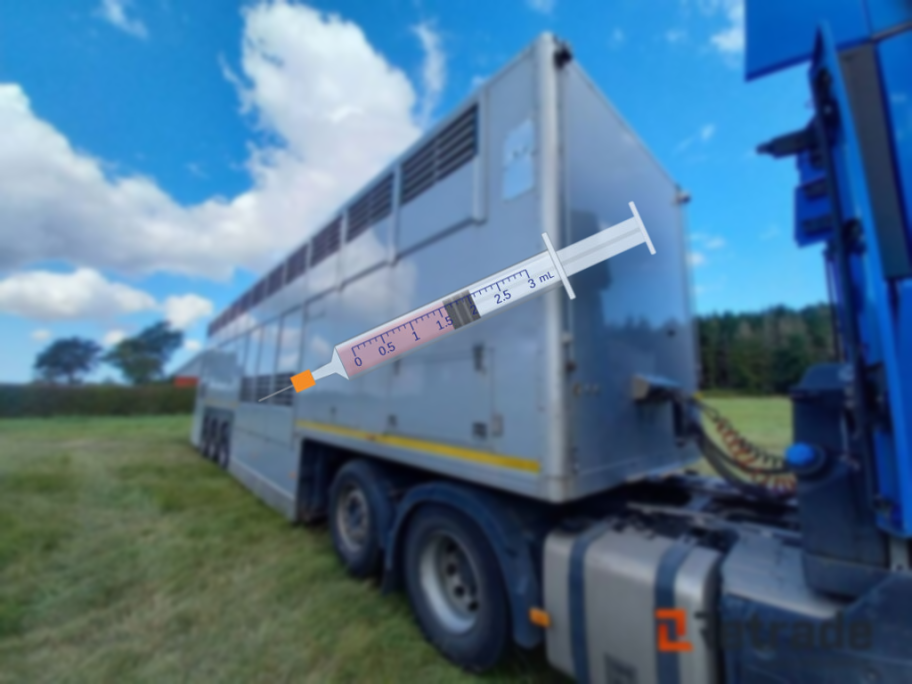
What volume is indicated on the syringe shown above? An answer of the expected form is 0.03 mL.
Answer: 1.6 mL
